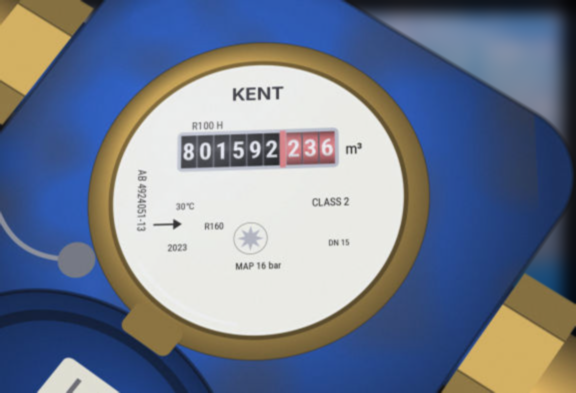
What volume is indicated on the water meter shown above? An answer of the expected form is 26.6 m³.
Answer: 801592.236 m³
